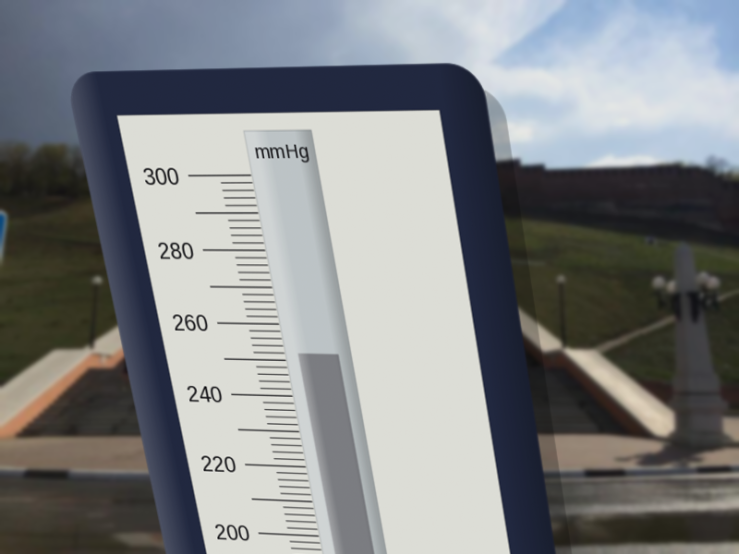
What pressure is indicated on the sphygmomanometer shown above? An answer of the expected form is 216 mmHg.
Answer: 252 mmHg
